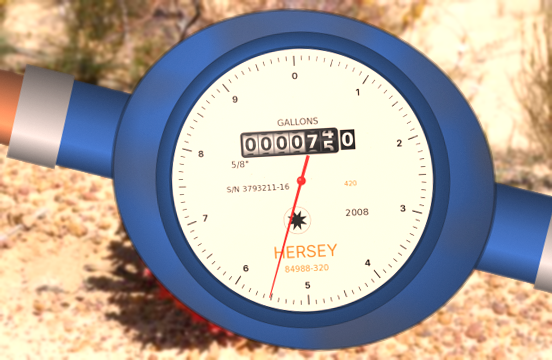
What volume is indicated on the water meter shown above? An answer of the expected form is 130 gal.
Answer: 745.5 gal
